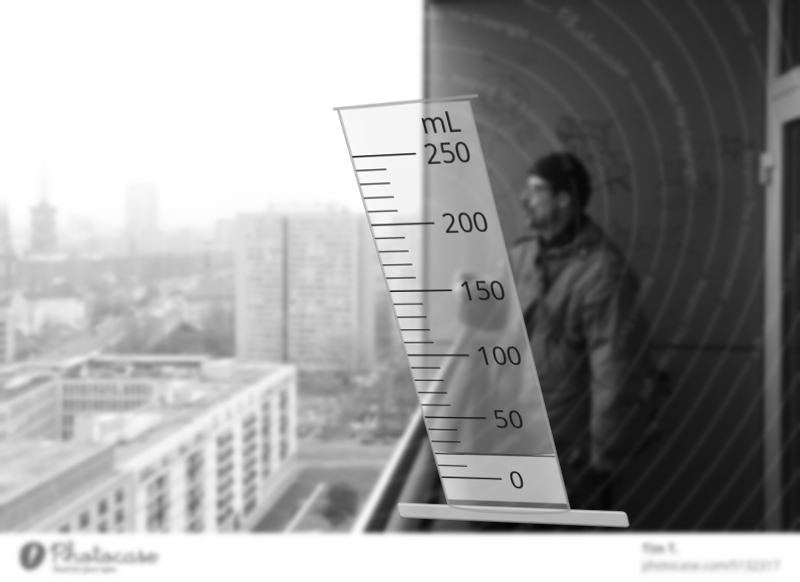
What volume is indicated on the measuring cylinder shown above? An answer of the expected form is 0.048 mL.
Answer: 20 mL
